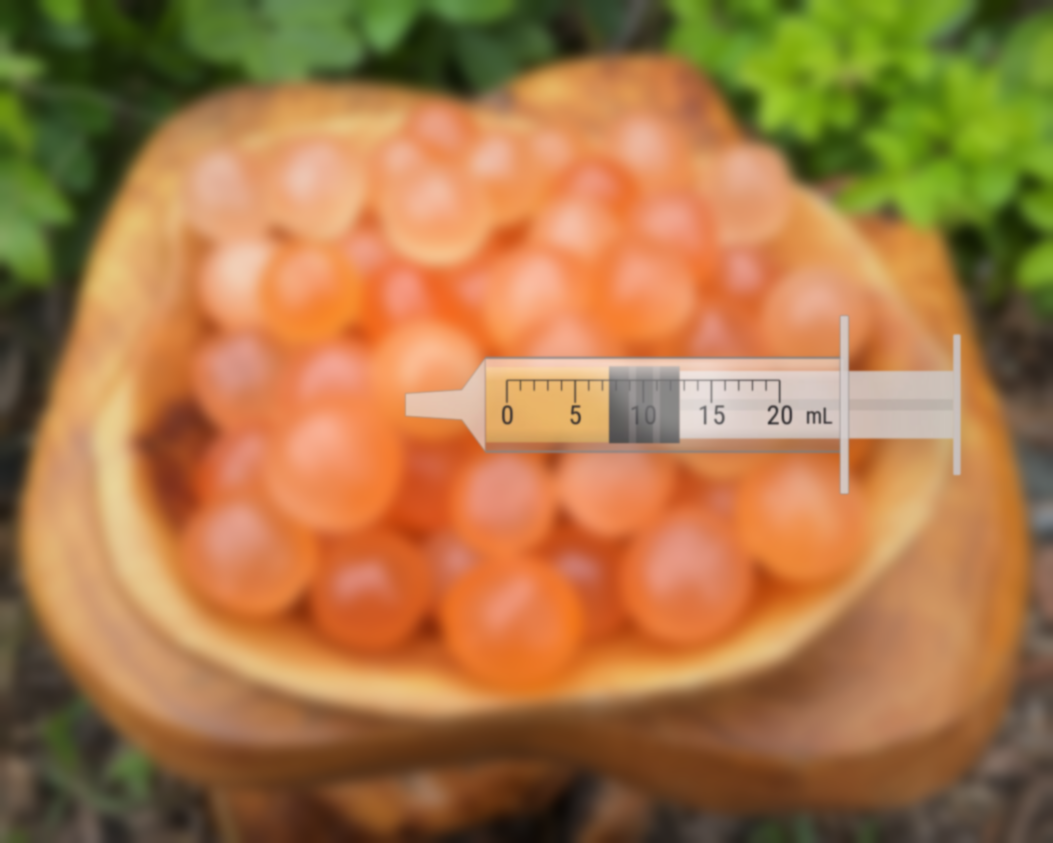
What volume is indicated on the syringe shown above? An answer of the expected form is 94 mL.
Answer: 7.5 mL
